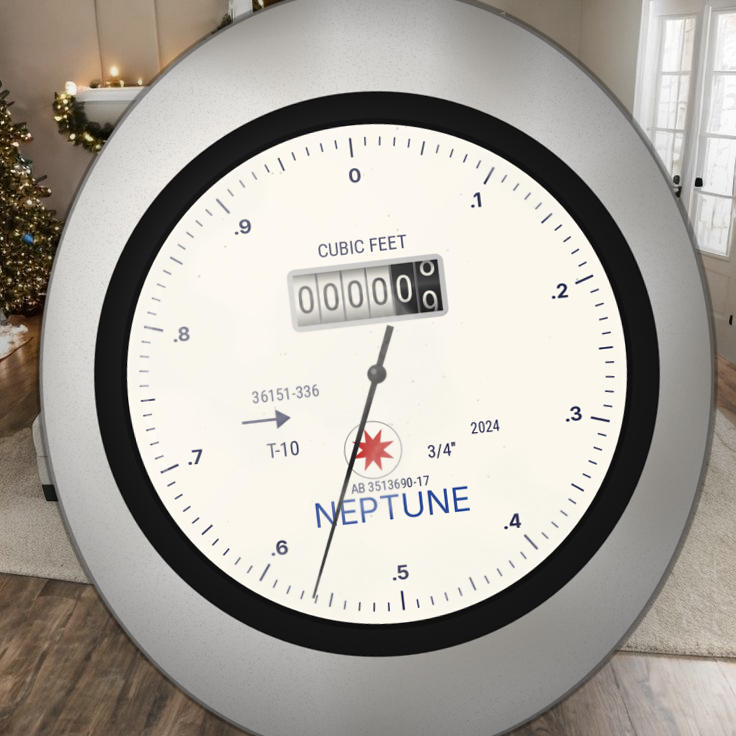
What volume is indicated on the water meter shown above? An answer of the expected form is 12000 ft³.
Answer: 8.56 ft³
